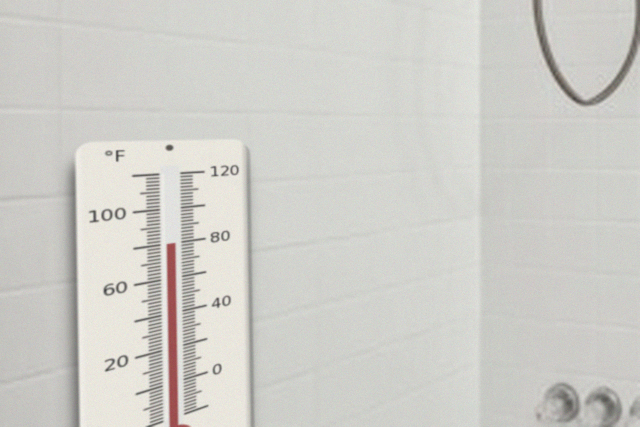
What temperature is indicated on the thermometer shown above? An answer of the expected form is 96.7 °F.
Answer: 80 °F
